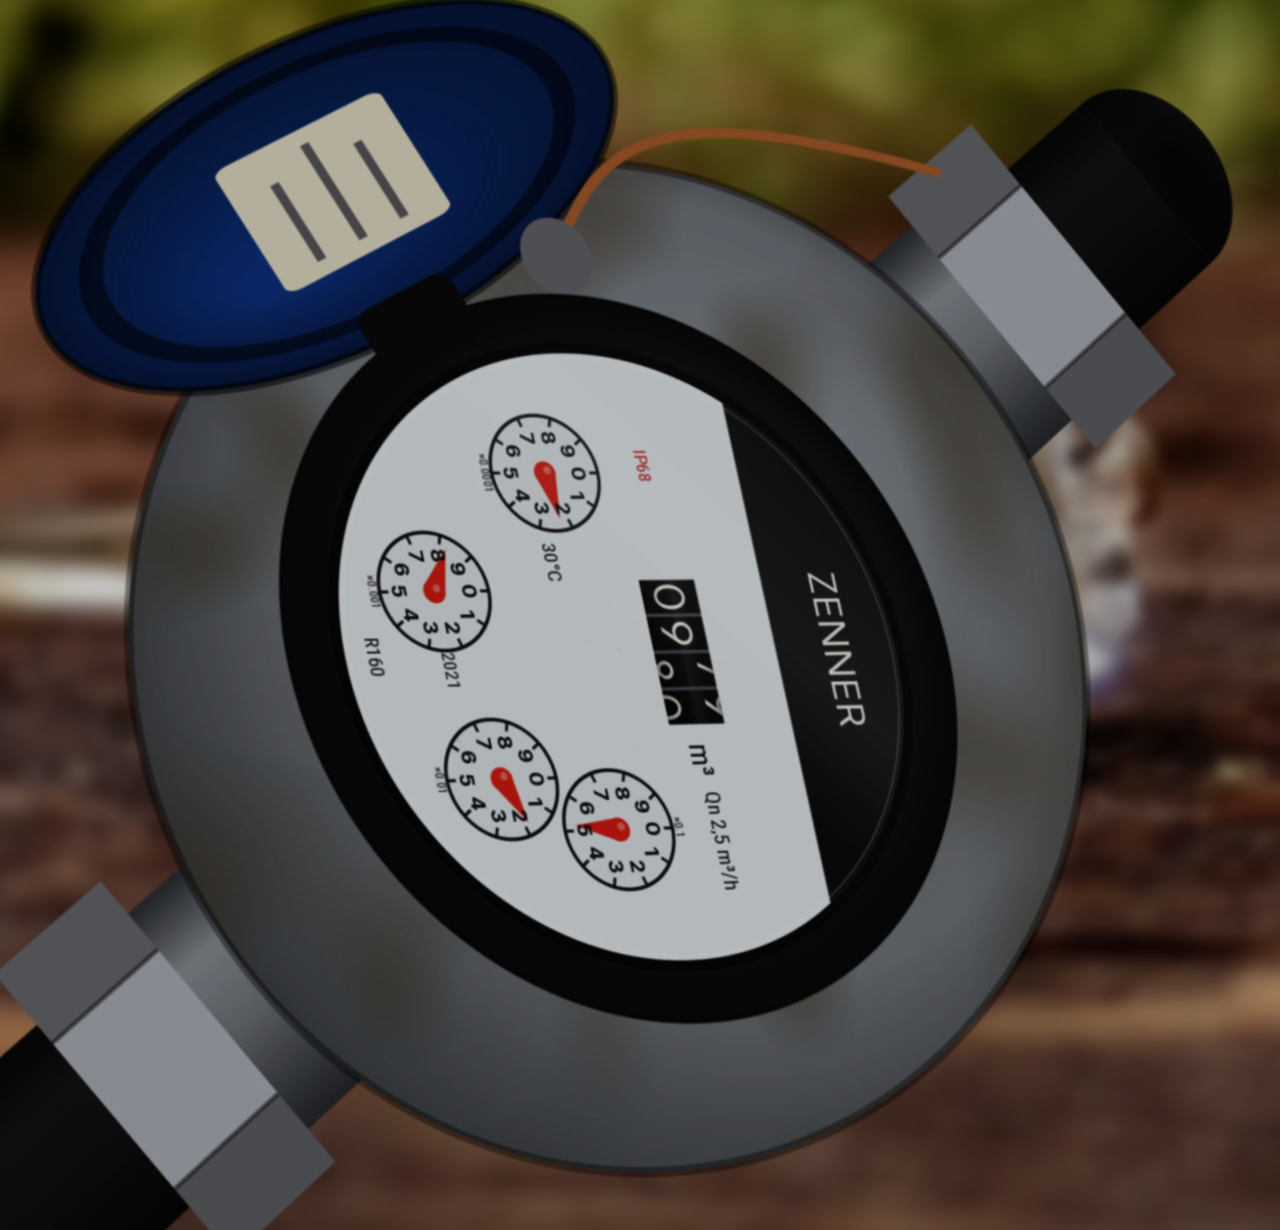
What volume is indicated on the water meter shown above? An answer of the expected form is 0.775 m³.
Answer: 979.5182 m³
